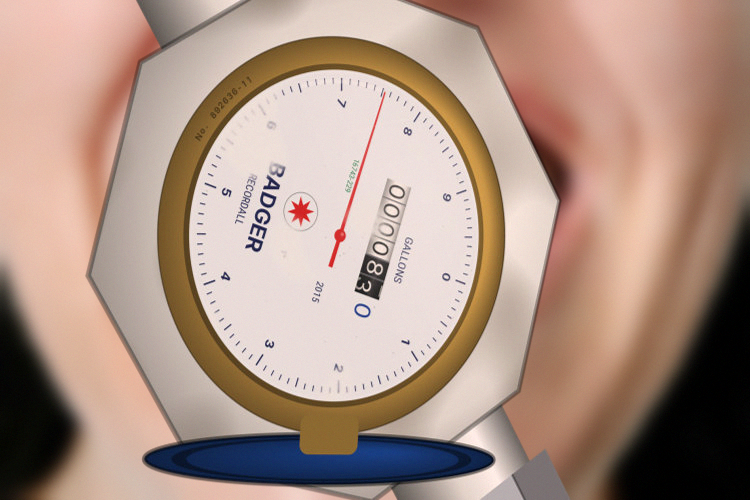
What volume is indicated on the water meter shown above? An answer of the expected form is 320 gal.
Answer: 827.5 gal
